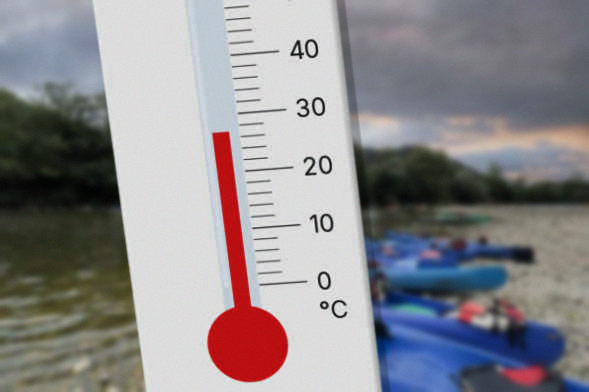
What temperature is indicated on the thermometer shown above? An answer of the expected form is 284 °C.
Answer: 27 °C
